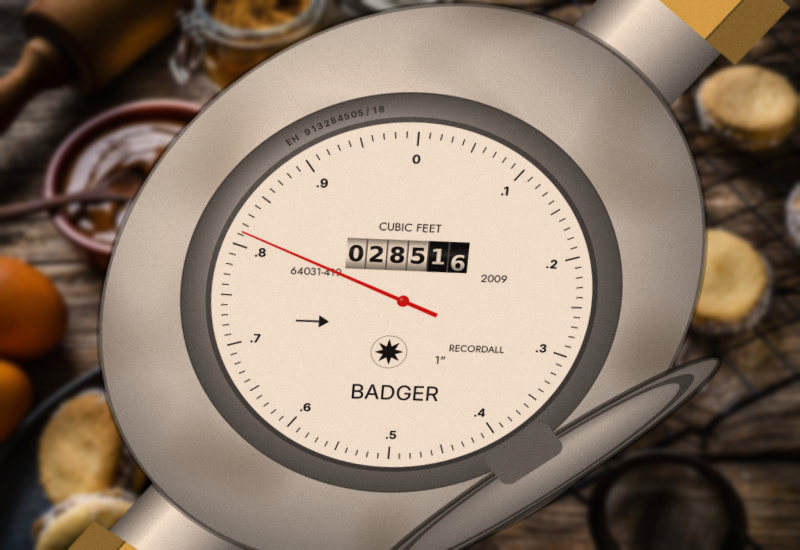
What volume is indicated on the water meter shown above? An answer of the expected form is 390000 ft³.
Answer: 28515.81 ft³
